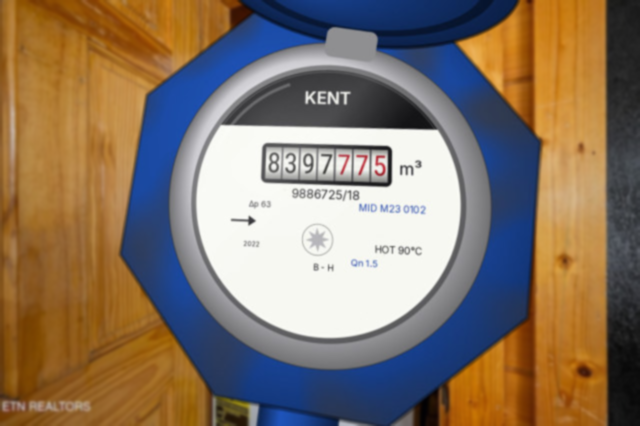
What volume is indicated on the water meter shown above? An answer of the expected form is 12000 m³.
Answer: 8397.775 m³
